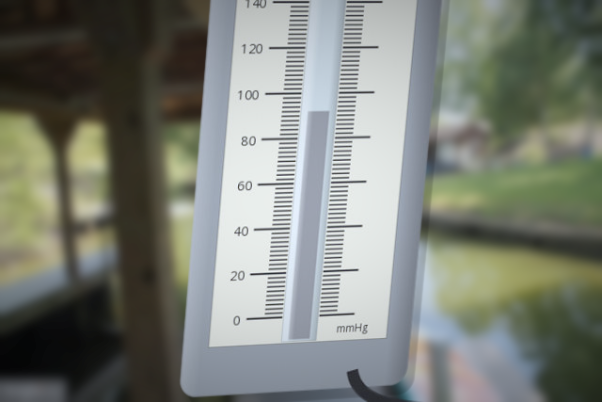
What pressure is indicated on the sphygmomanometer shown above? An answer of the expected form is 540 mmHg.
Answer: 92 mmHg
